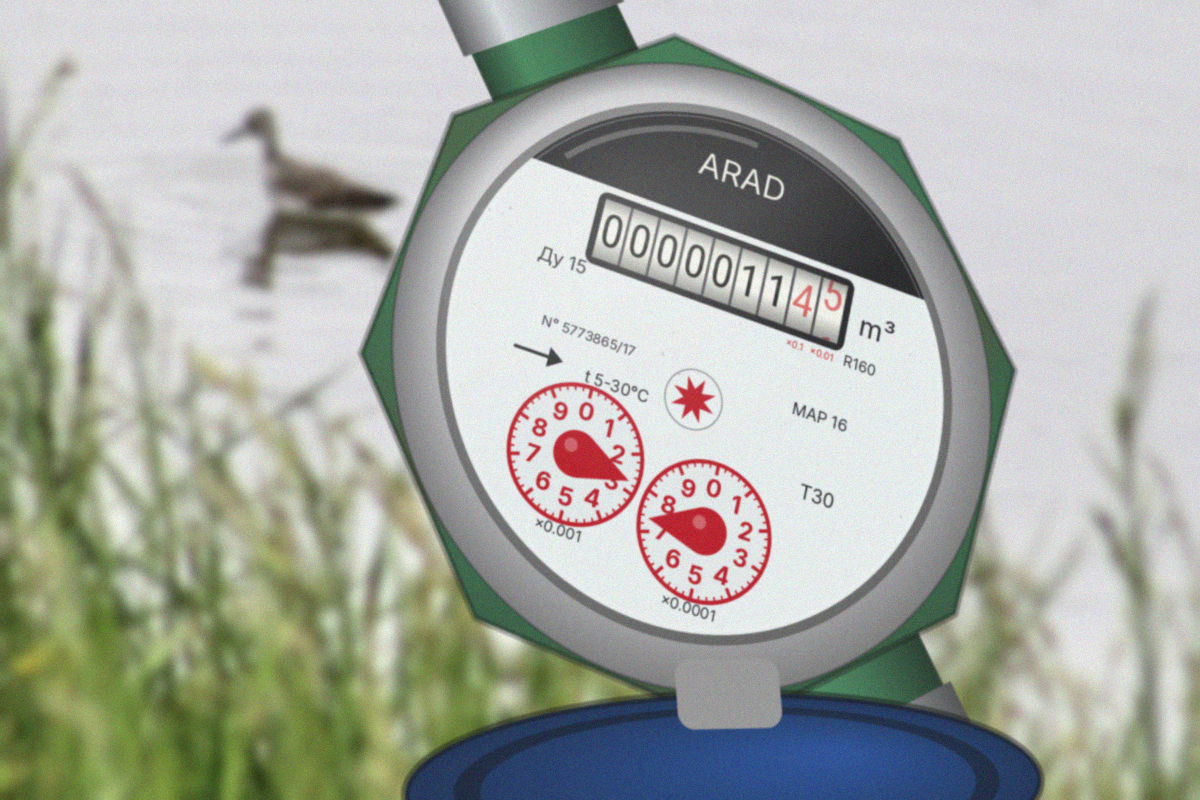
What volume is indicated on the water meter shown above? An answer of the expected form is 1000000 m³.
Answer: 11.4527 m³
